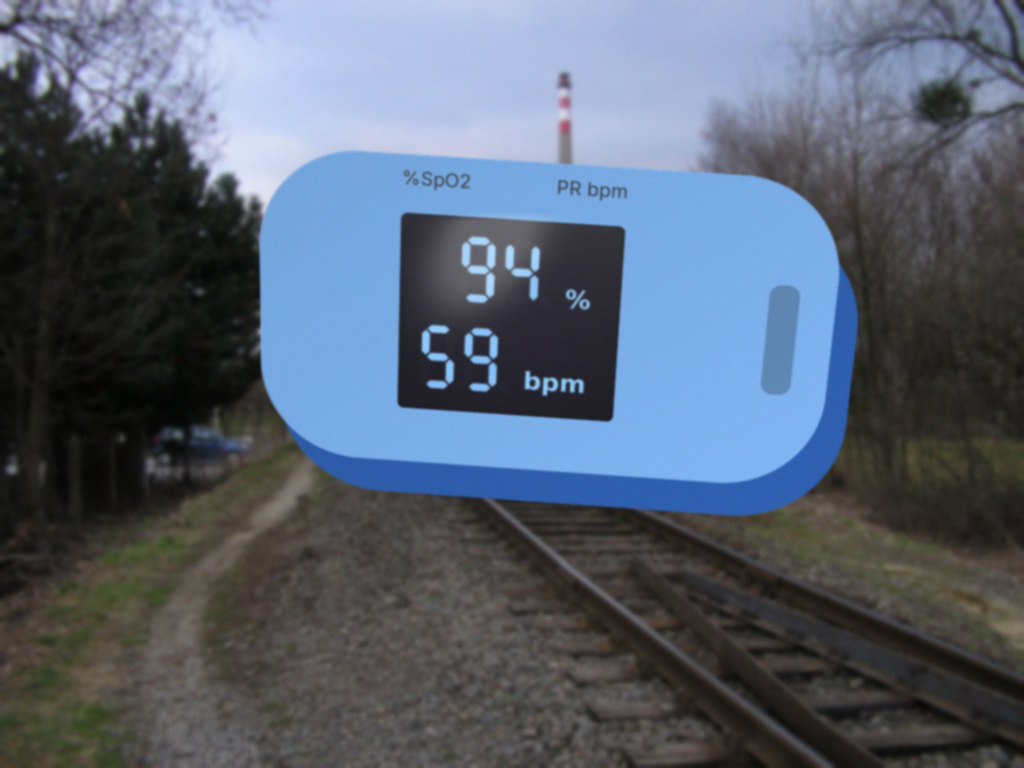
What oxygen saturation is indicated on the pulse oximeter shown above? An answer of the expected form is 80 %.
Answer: 94 %
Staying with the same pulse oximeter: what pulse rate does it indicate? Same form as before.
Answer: 59 bpm
